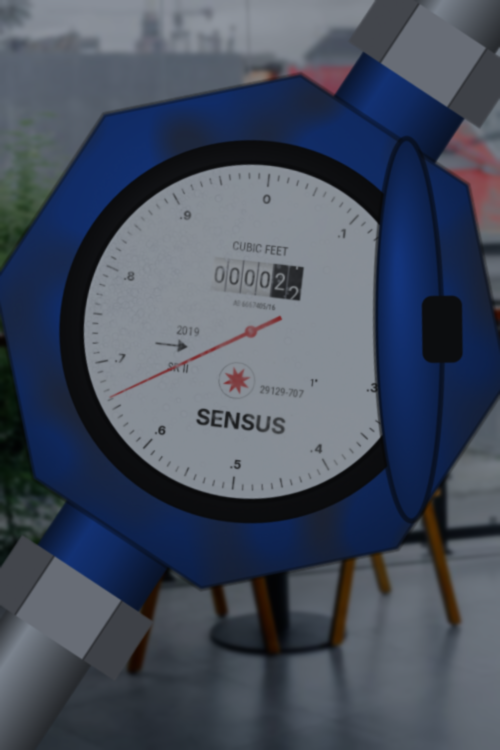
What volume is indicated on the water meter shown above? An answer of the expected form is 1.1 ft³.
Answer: 21.66 ft³
